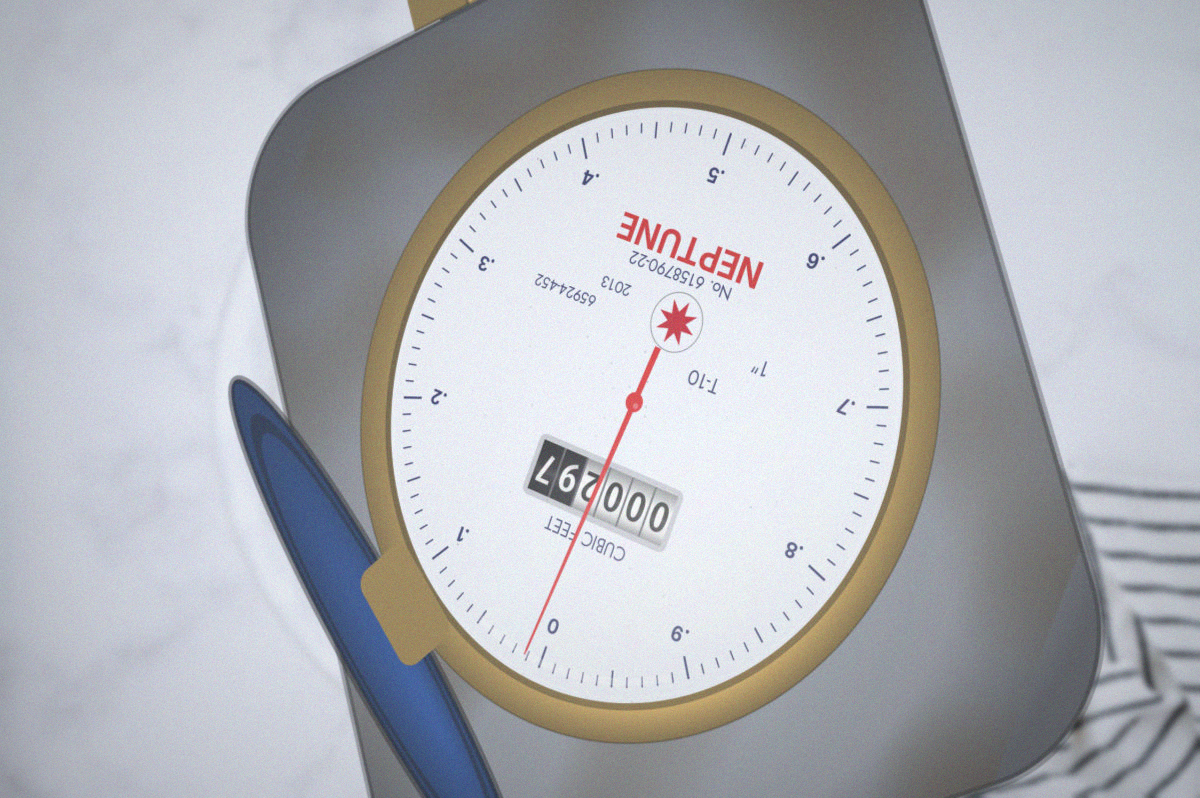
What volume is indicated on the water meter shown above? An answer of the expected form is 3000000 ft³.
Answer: 297.01 ft³
